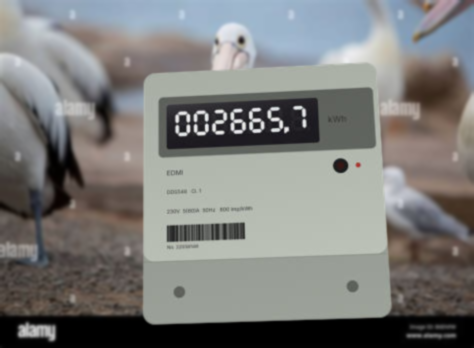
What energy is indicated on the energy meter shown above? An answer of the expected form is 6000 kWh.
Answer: 2665.7 kWh
